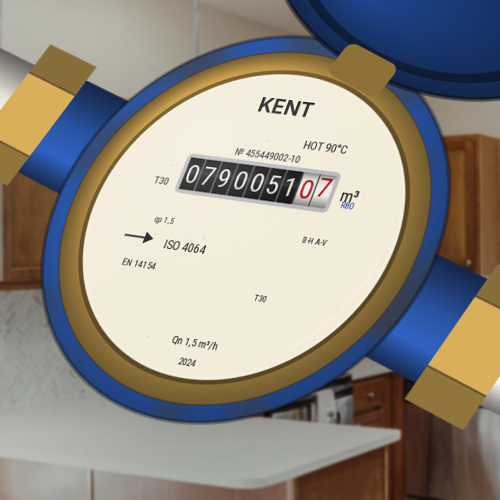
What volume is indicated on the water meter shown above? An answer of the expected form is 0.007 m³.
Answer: 790051.07 m³
